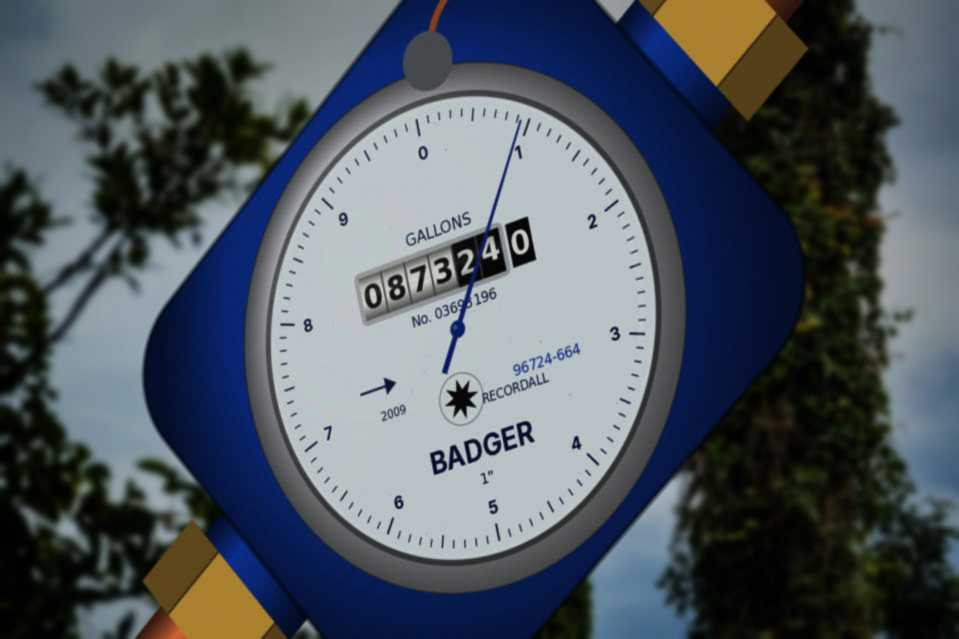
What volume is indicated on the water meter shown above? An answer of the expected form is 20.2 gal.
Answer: 873240.9 gal
